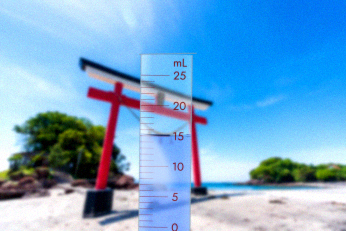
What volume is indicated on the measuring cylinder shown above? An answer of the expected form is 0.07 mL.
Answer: 15 mL
